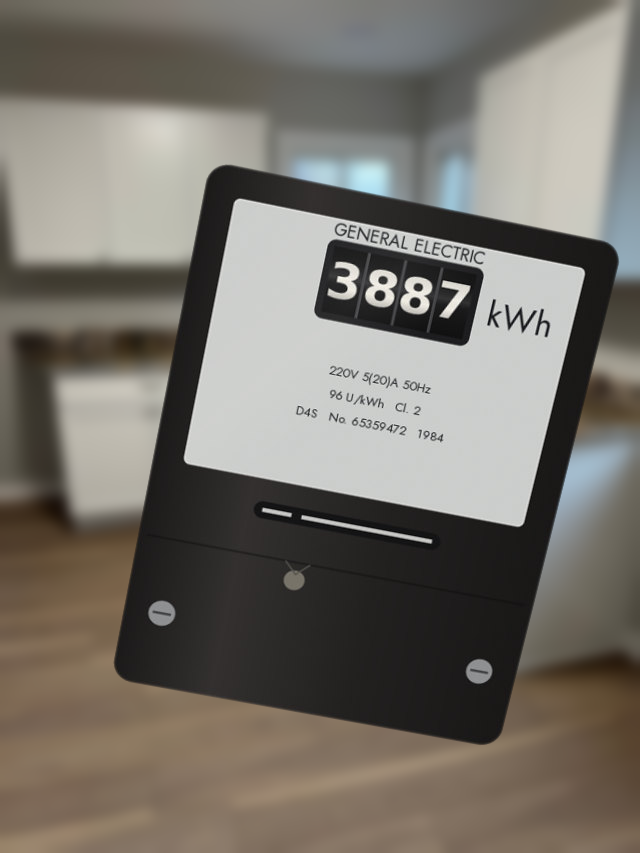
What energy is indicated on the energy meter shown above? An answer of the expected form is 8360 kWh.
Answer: 3887 kWh
